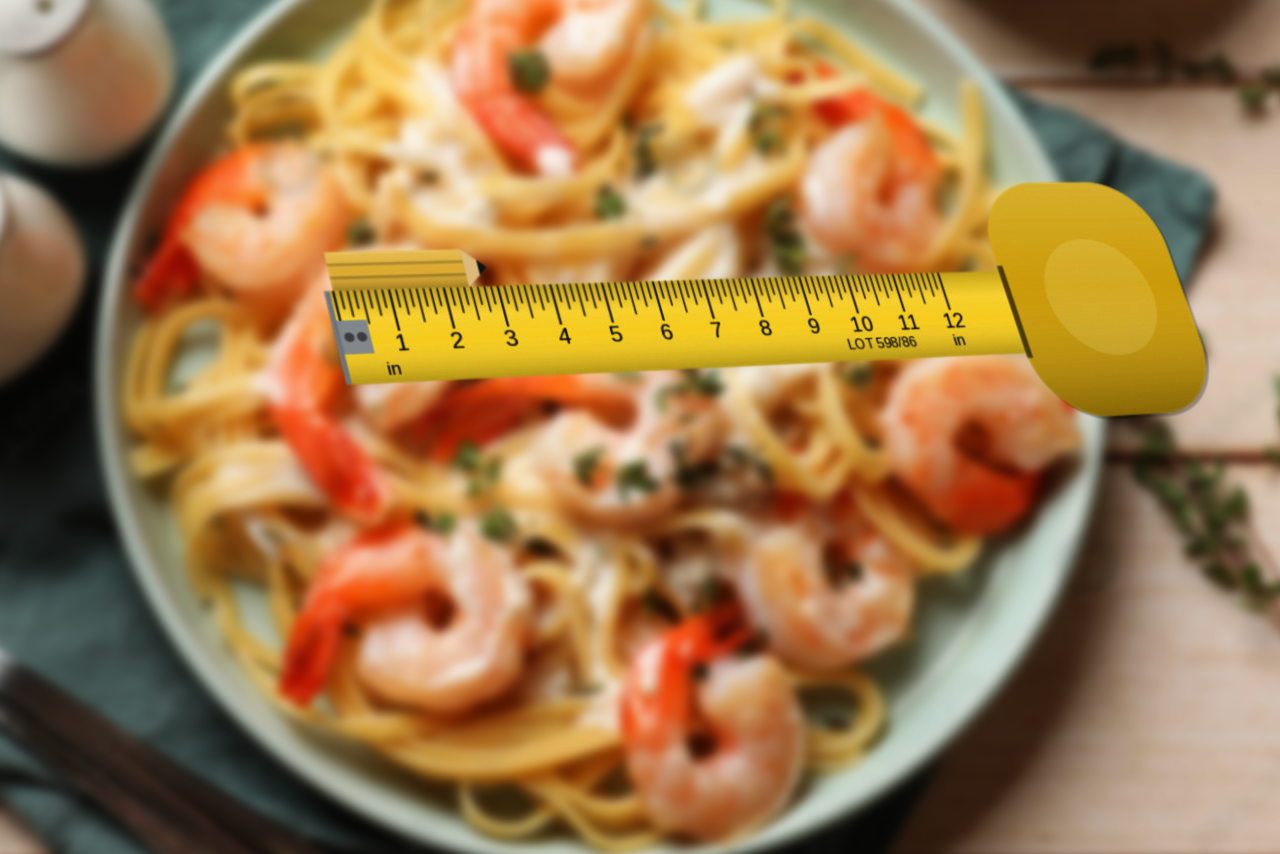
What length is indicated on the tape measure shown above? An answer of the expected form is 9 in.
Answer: 2.875 in
